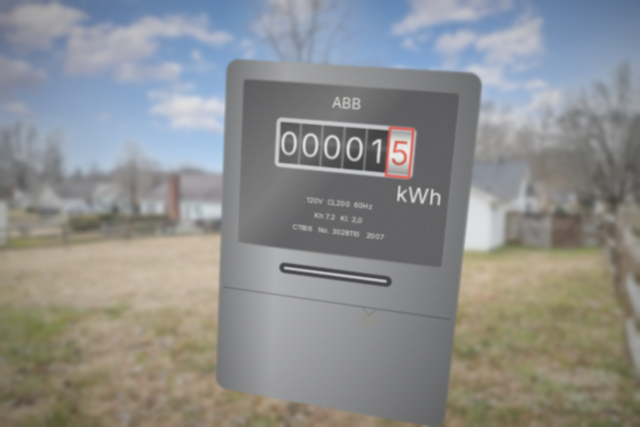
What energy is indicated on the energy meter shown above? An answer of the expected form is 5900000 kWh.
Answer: 1.5 kWh
